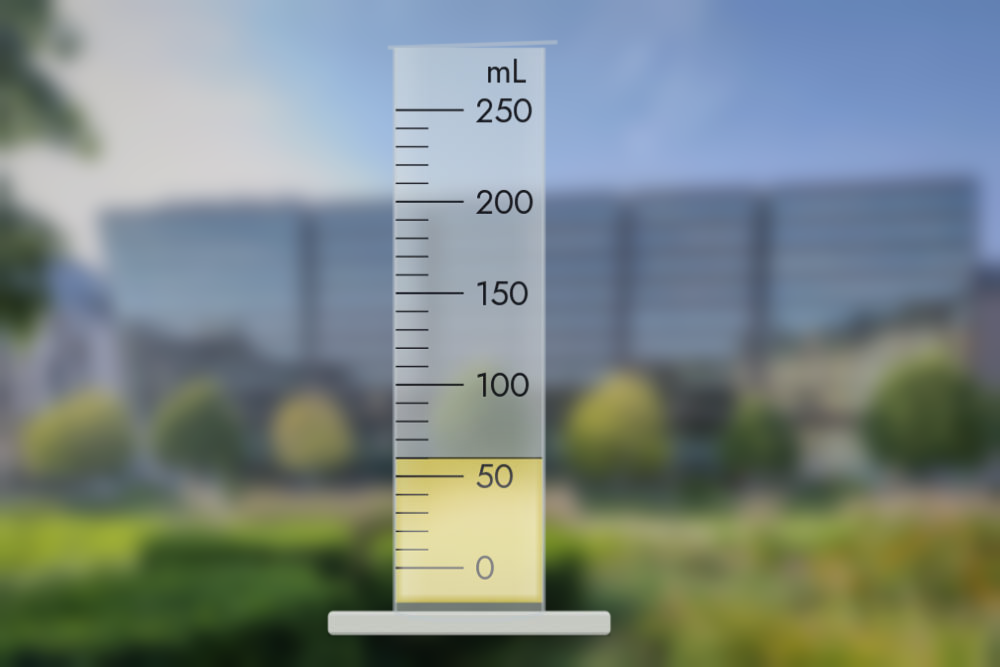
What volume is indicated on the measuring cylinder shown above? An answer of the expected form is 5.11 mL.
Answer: 60 mL
